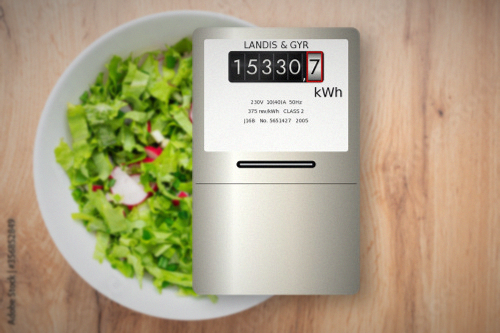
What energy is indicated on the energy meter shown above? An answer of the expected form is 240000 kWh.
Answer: 15330.7 kWh
